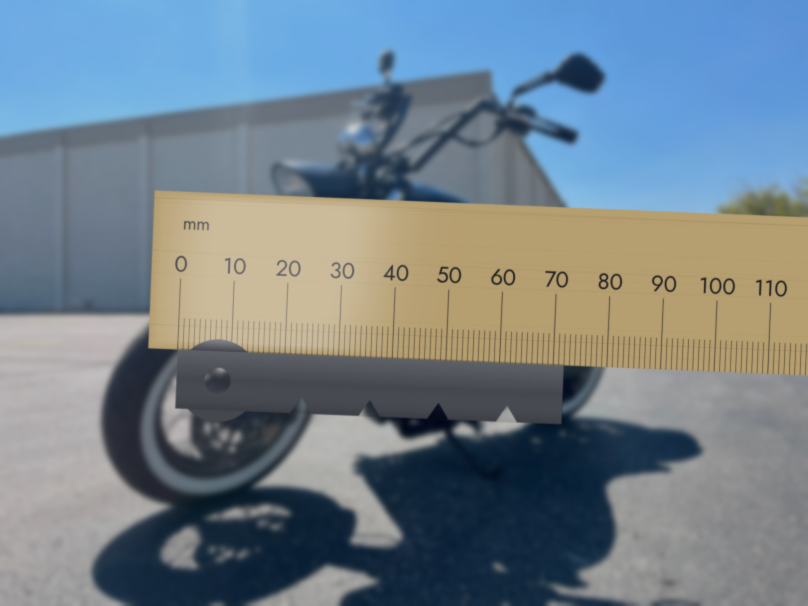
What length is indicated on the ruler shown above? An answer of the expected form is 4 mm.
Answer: 72 mm
